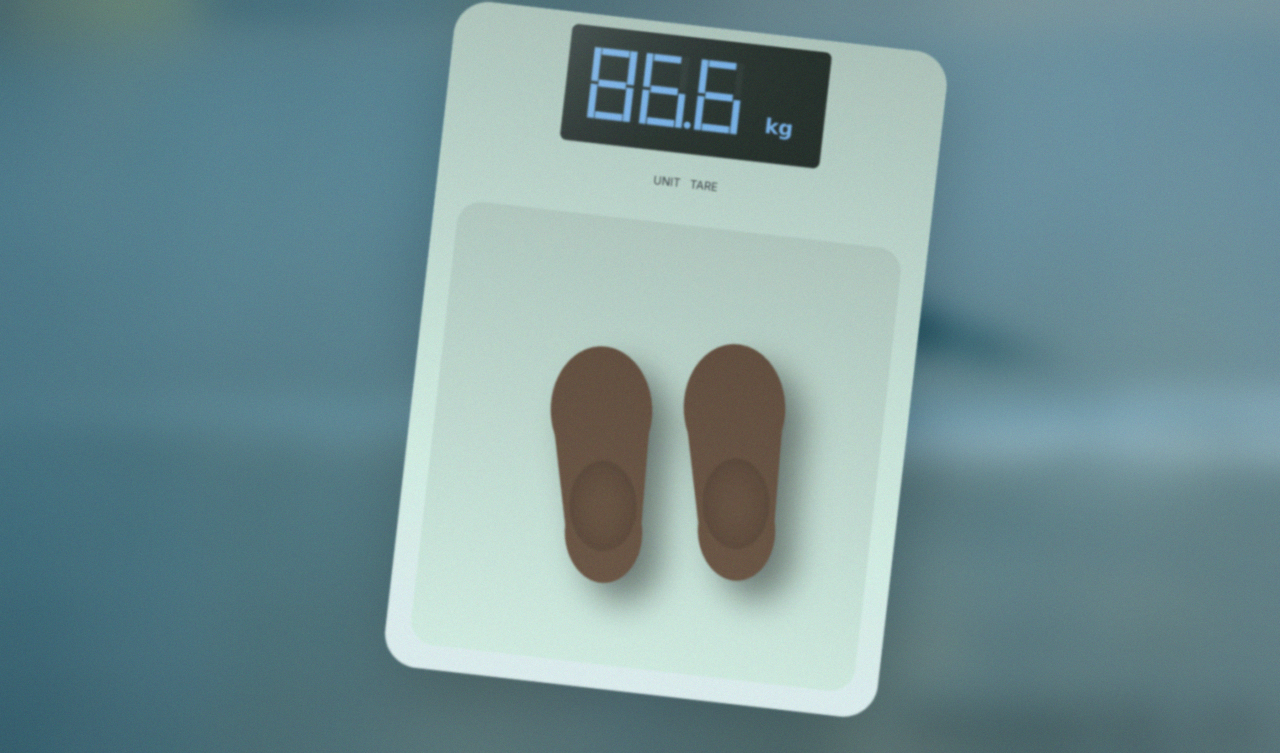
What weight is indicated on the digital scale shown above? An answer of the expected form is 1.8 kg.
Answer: 86.6 kg
